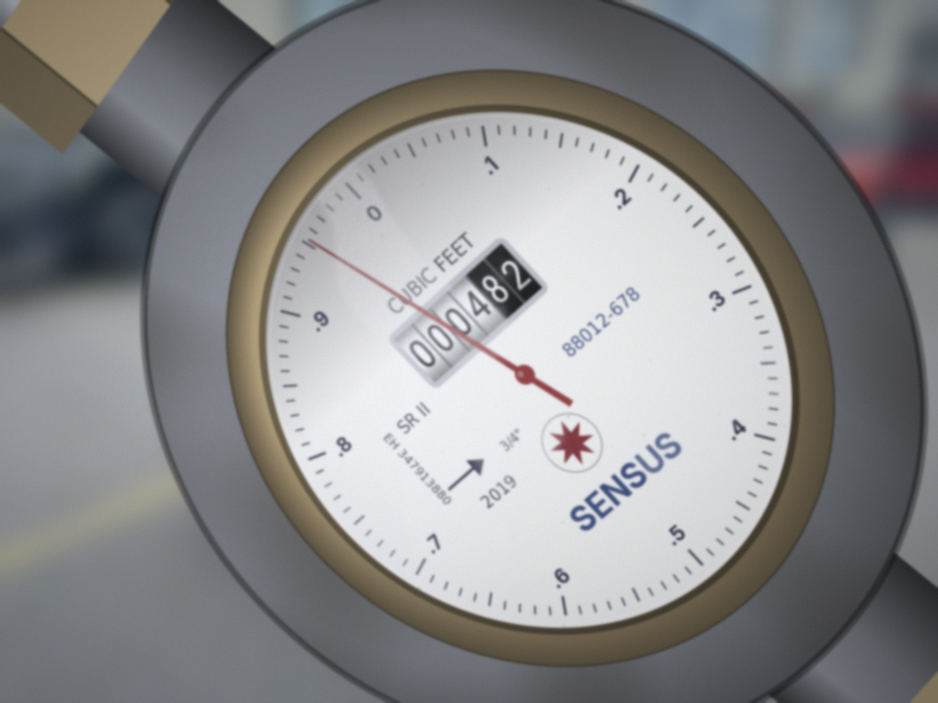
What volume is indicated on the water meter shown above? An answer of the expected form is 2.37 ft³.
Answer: 481.95 ft³
